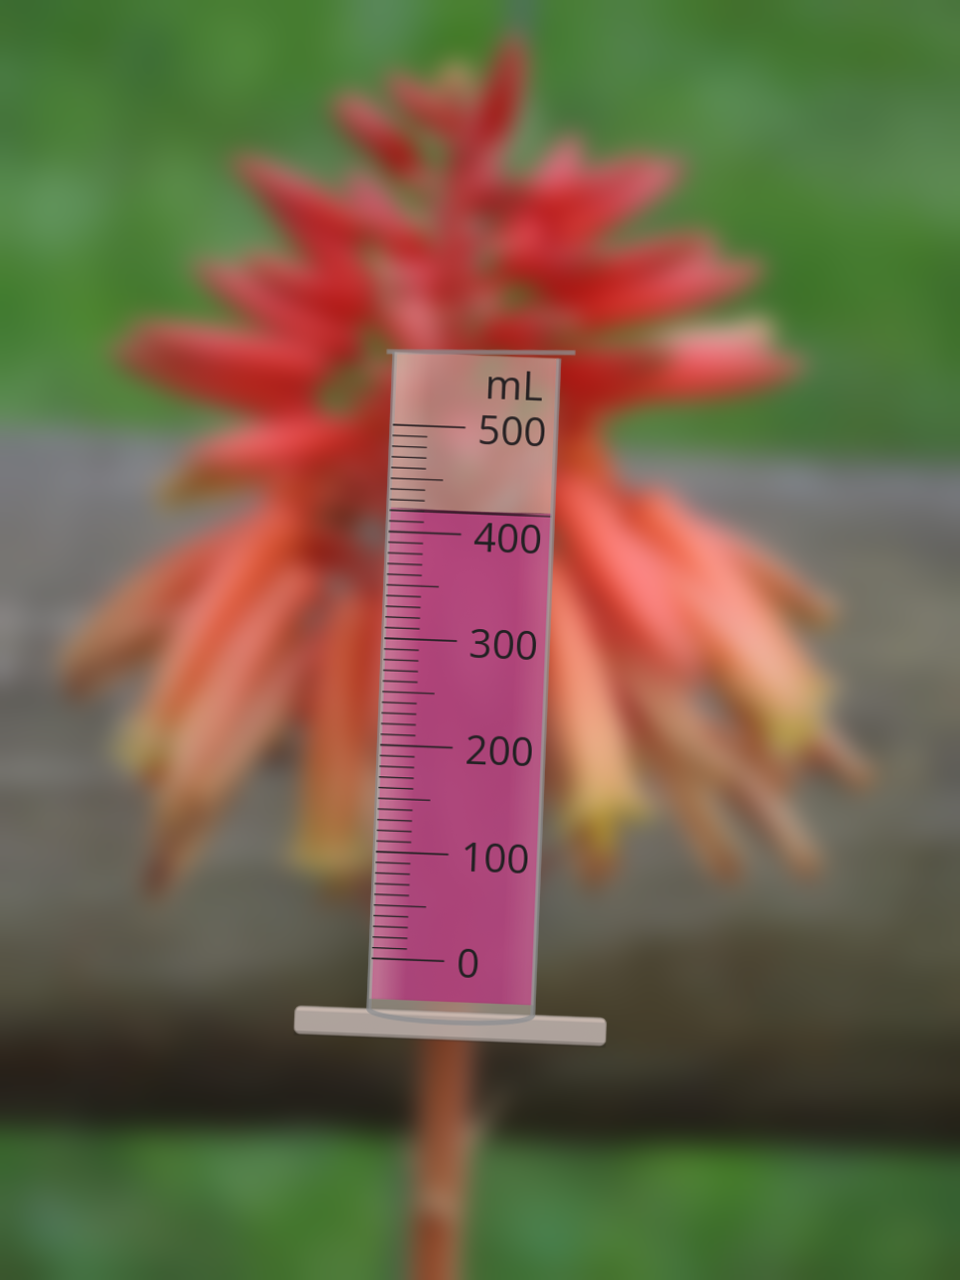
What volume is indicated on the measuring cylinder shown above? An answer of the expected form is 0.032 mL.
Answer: 420 mL
